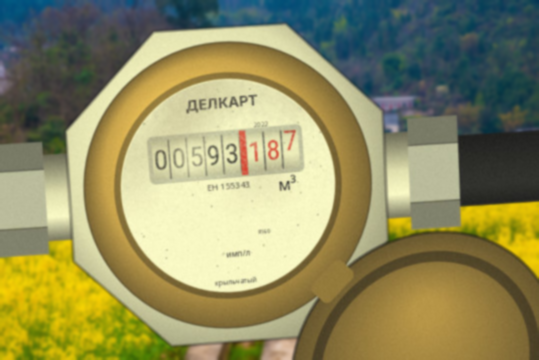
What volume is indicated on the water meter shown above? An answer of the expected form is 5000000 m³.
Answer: 593.187 m³
